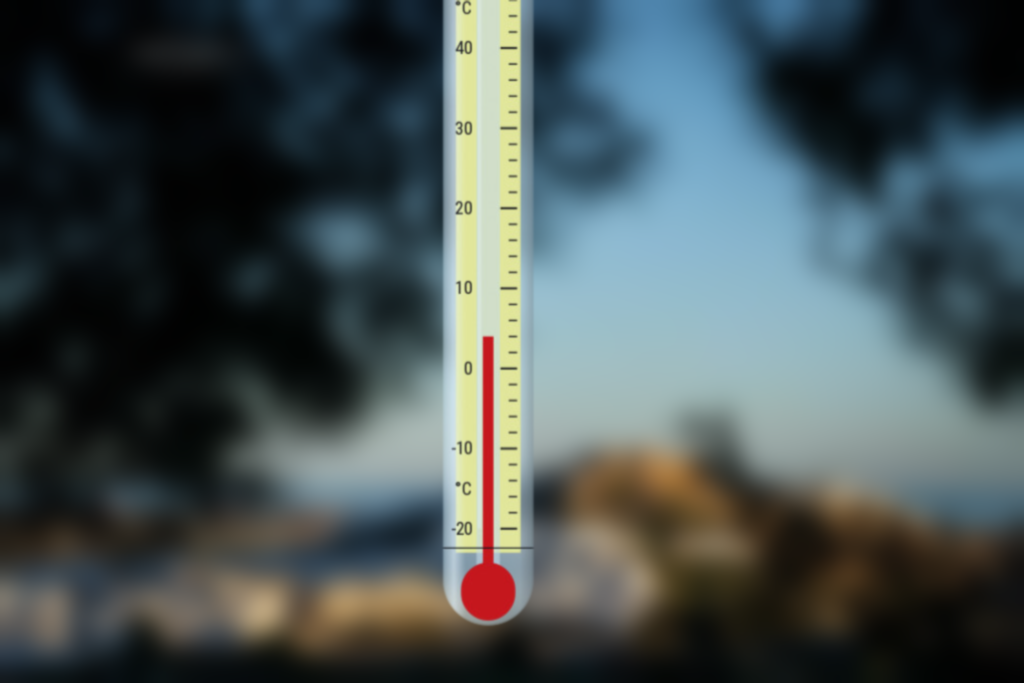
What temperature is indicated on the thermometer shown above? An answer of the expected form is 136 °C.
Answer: 4 °C
